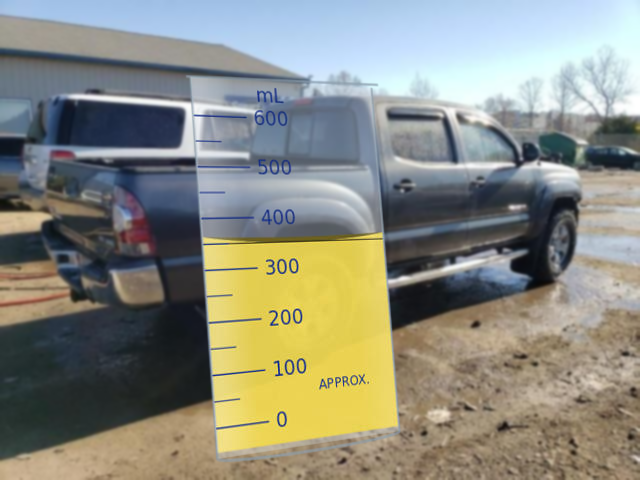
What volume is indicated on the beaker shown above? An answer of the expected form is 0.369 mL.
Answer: 350 mL
